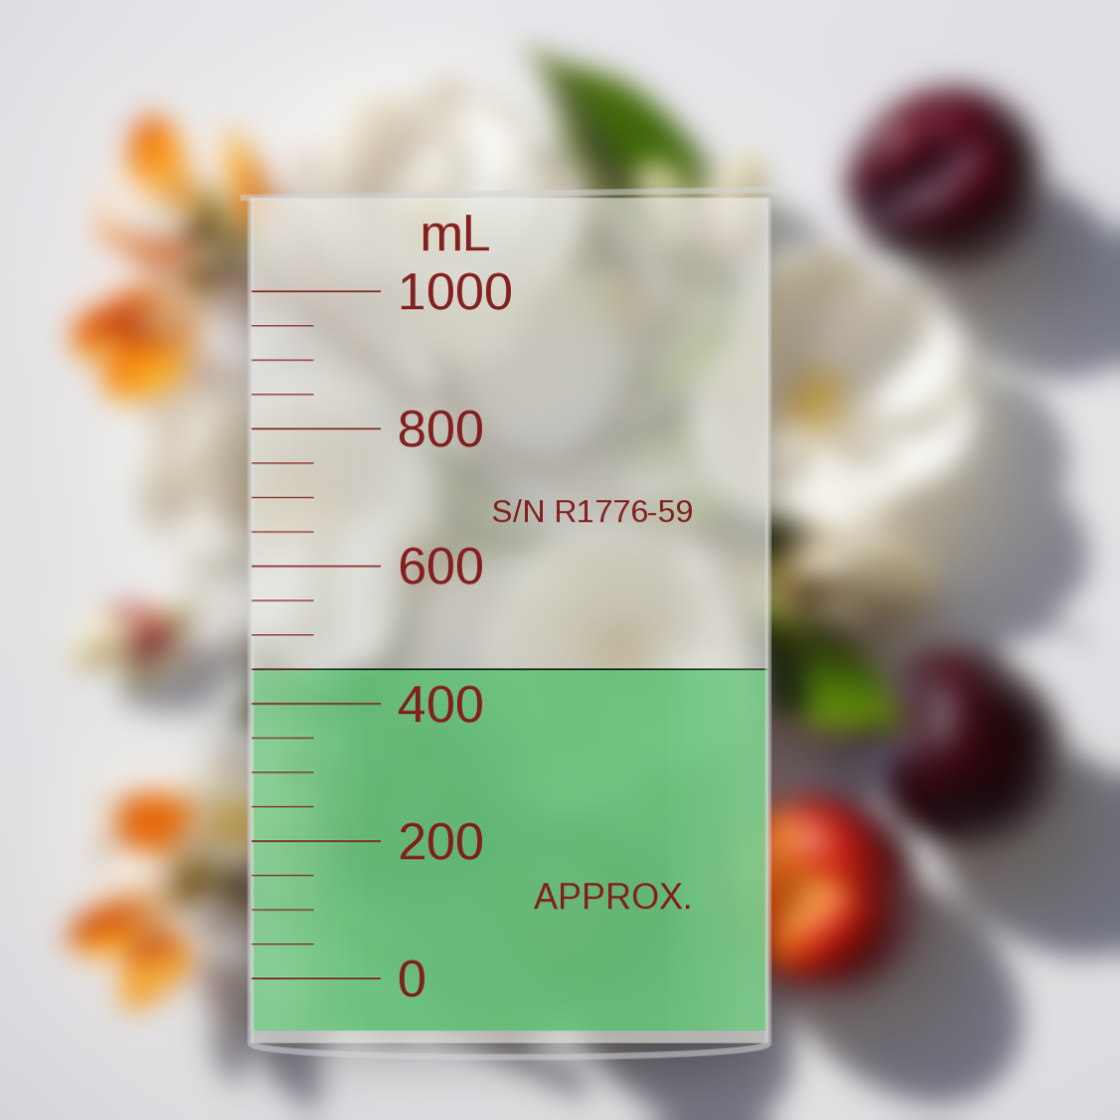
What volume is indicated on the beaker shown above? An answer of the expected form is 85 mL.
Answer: 450 mL
